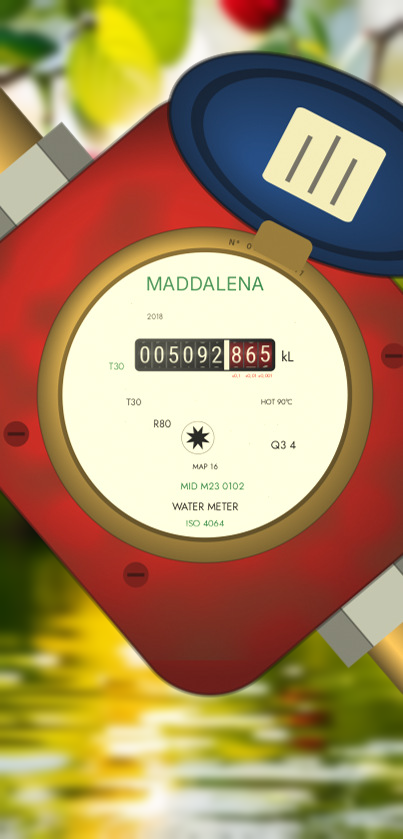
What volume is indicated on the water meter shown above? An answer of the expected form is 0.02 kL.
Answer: 5092.865 kL
